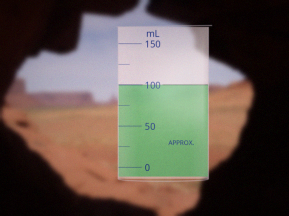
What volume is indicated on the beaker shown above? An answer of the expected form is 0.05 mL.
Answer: 100 mL
